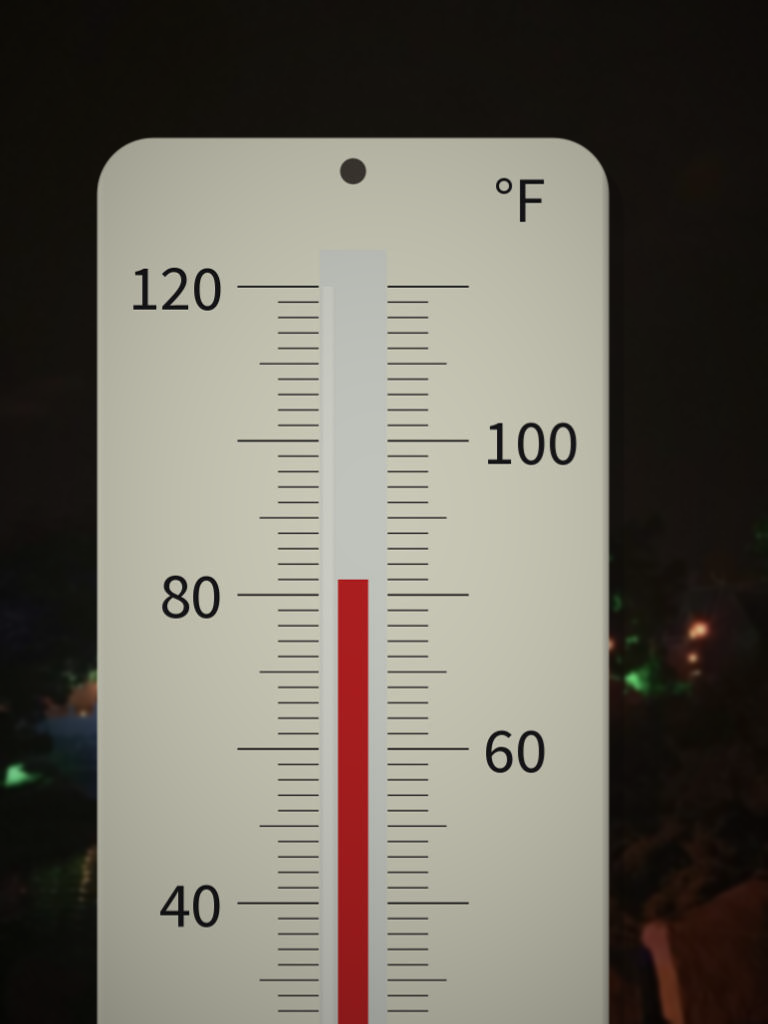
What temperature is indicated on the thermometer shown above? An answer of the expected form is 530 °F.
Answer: 82 °F
